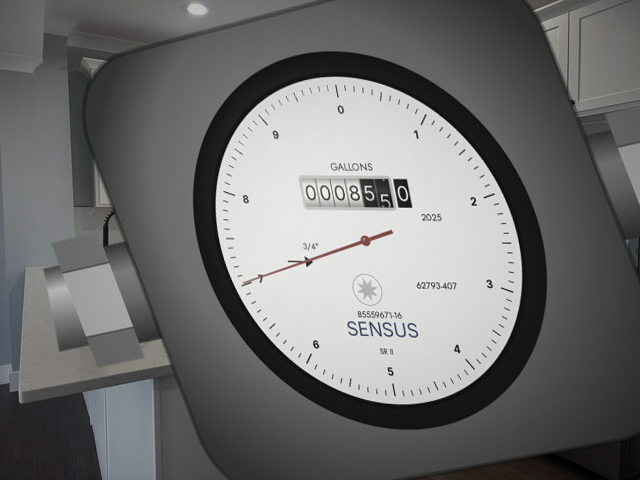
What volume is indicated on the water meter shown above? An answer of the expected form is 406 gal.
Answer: 8547.0 gal
